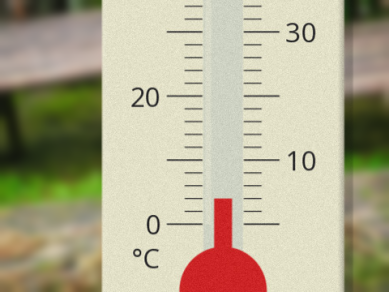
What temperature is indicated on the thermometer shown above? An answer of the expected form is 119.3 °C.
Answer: 4 °C
